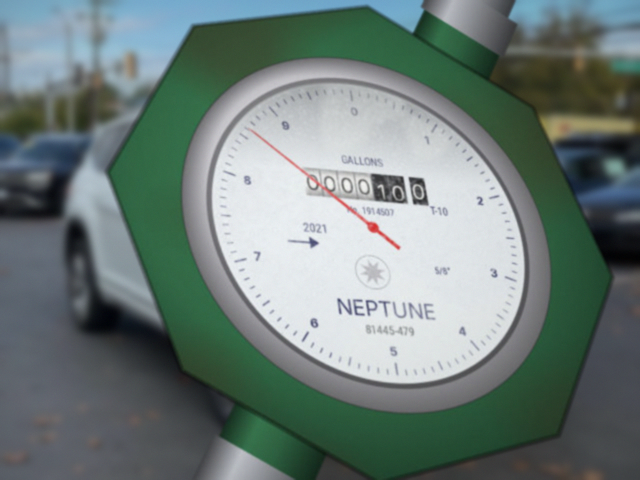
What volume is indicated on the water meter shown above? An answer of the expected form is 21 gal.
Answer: 98.6 gal
